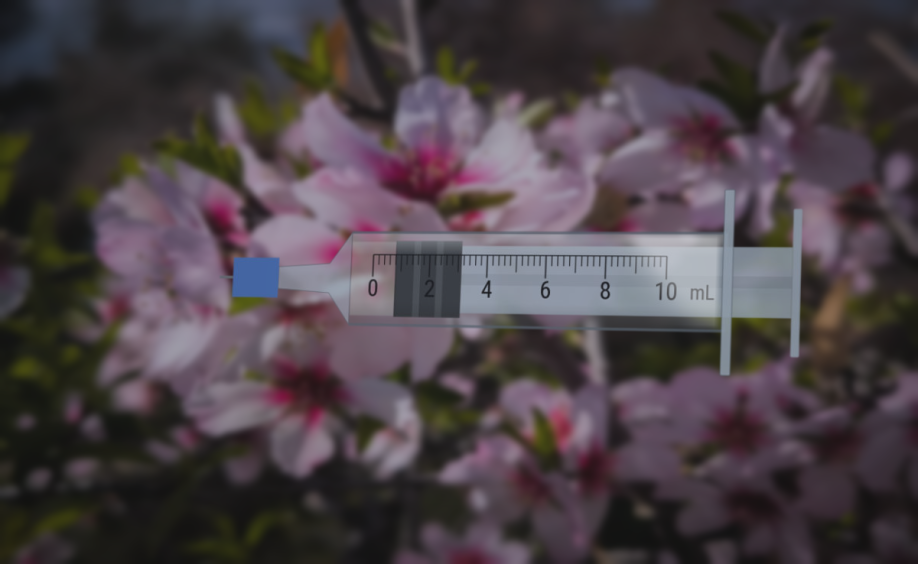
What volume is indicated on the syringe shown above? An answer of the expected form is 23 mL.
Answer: 0.8 mL
